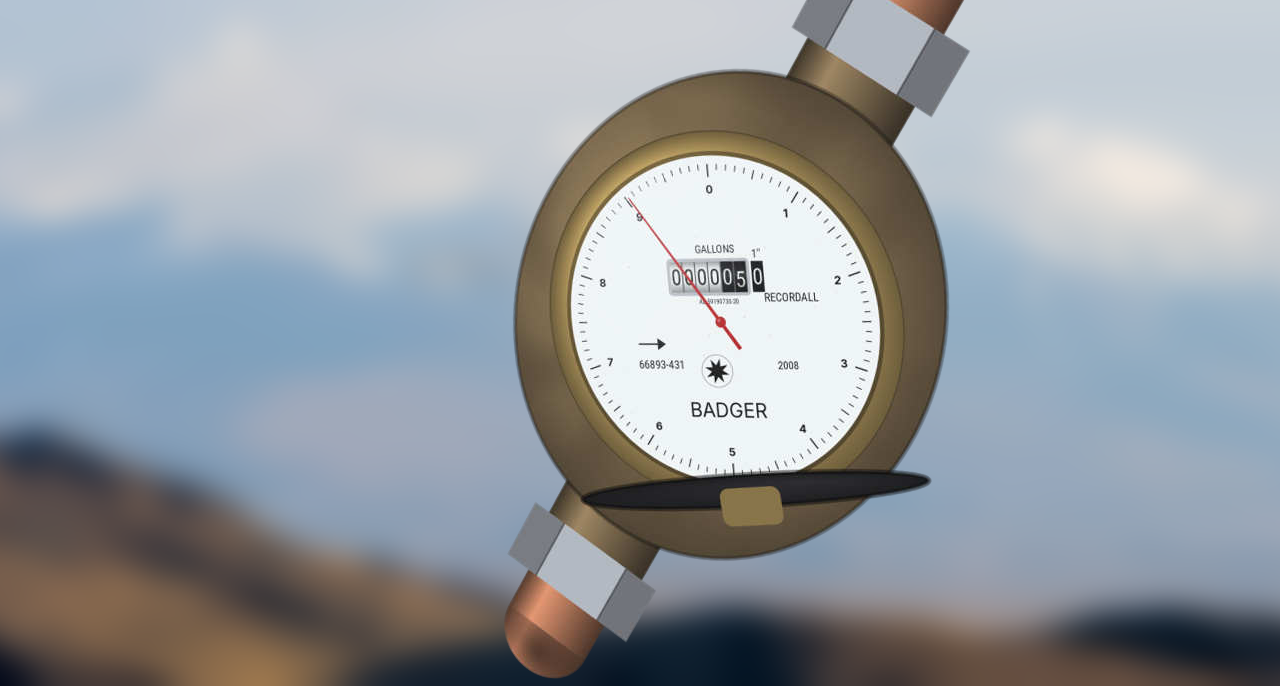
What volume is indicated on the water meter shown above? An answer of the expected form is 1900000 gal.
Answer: 49.0 gal
